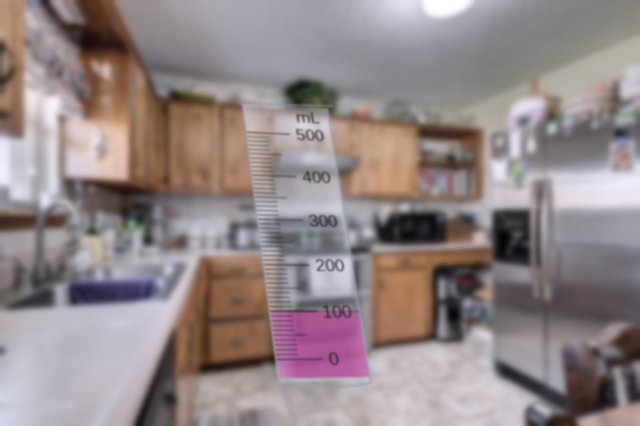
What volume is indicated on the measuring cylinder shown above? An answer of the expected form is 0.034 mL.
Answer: 100 mL
